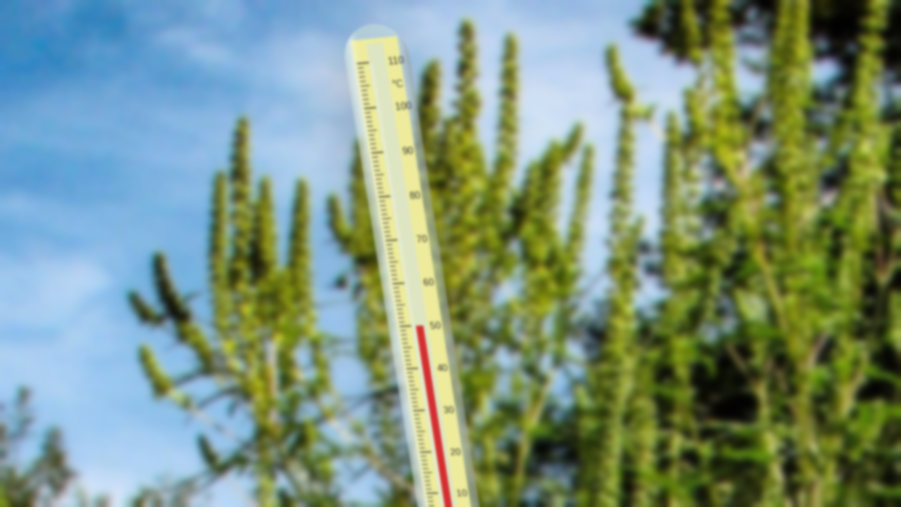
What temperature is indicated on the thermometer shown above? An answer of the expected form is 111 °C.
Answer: 50 °C
